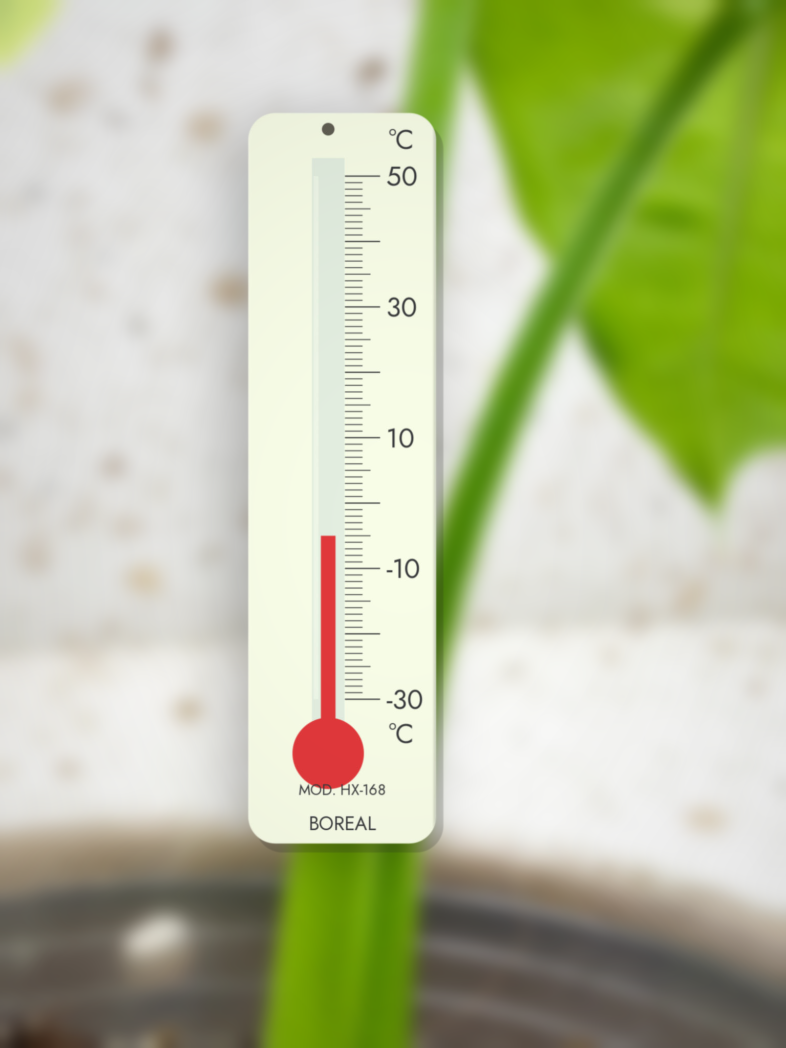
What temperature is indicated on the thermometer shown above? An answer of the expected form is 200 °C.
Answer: -5 °C
